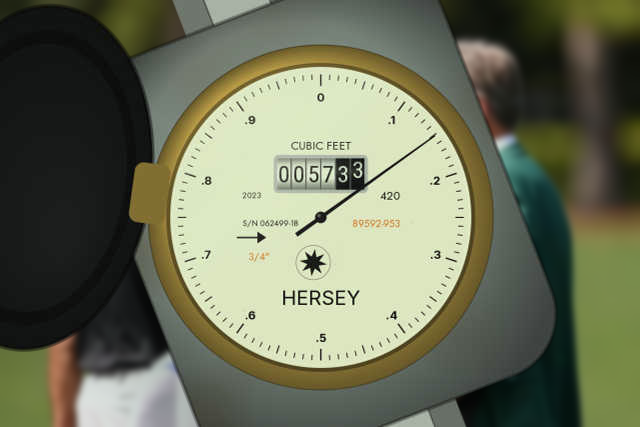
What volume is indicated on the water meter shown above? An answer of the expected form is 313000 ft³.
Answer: 5733.15 ft³
